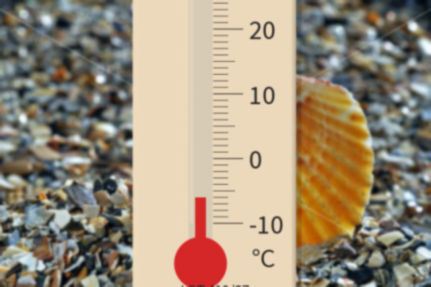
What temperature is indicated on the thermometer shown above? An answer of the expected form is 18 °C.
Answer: -6 °C
